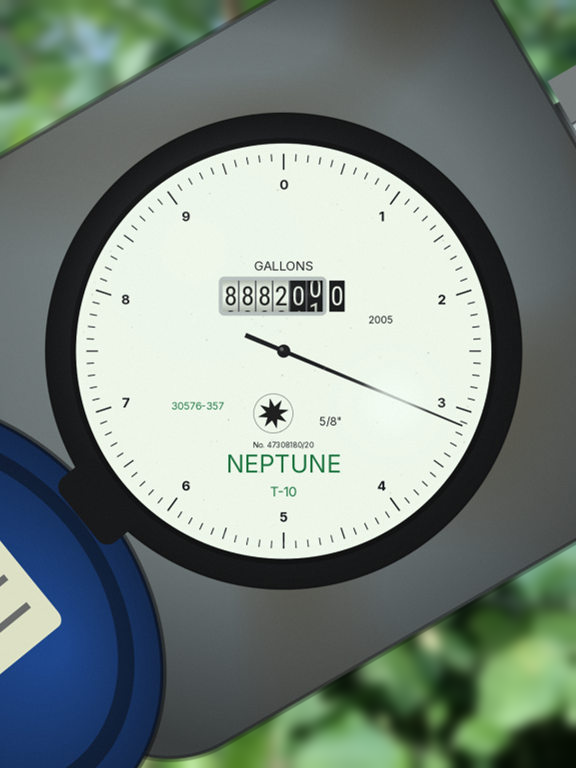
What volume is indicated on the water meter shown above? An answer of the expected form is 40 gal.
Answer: 8882003.1 gal
